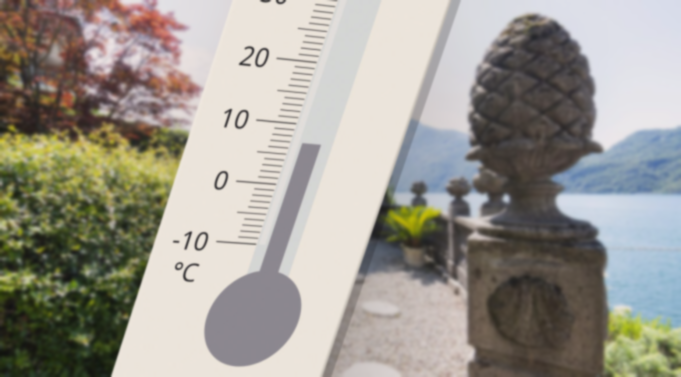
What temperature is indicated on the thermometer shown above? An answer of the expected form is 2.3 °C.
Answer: 7 °C
